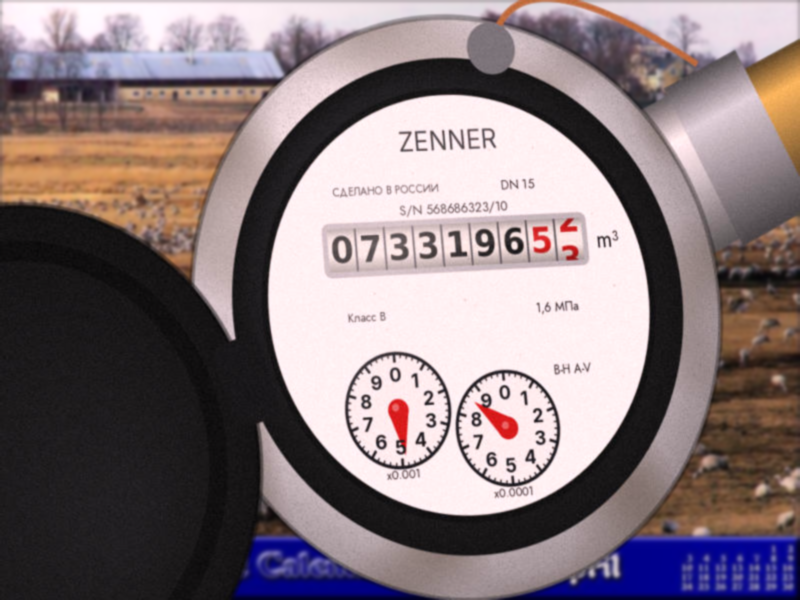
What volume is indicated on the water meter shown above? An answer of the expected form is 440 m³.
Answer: 733196.5248 m³
